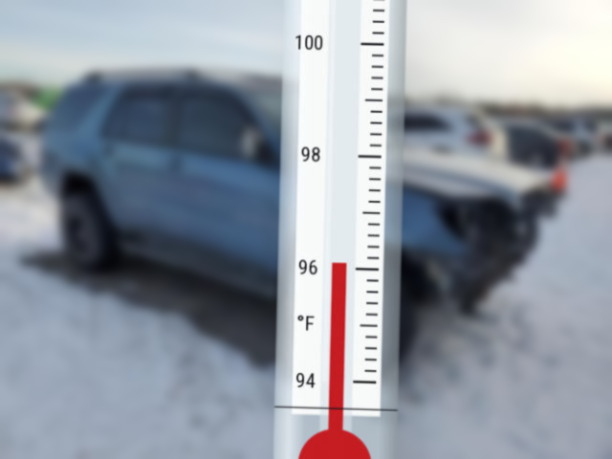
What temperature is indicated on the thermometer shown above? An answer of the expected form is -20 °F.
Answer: 96.1 °F
